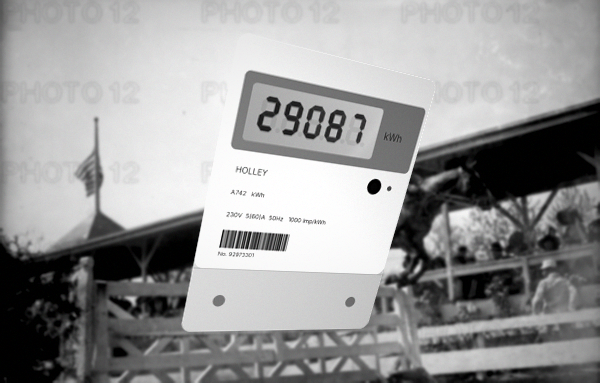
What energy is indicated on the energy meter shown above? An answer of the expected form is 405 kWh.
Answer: 29087 kWh
